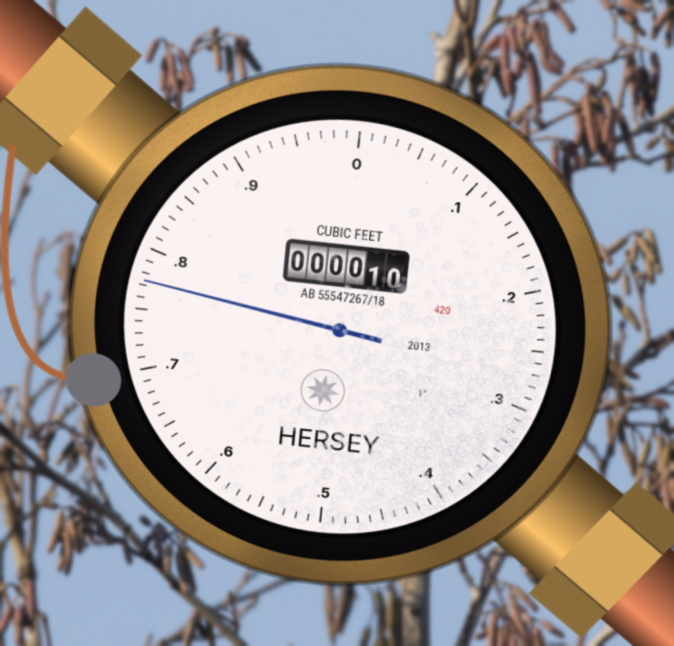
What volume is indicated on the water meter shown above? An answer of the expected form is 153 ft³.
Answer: 9.77 ft³
